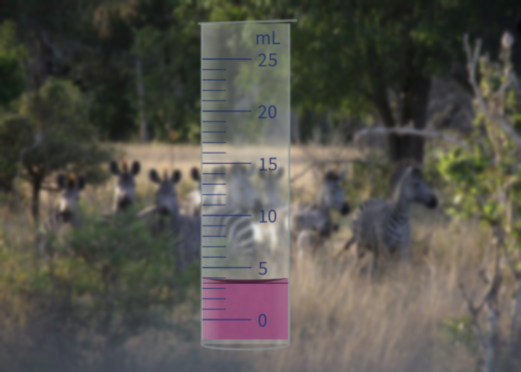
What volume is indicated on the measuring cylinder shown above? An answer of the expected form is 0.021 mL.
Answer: 3.5 mL
